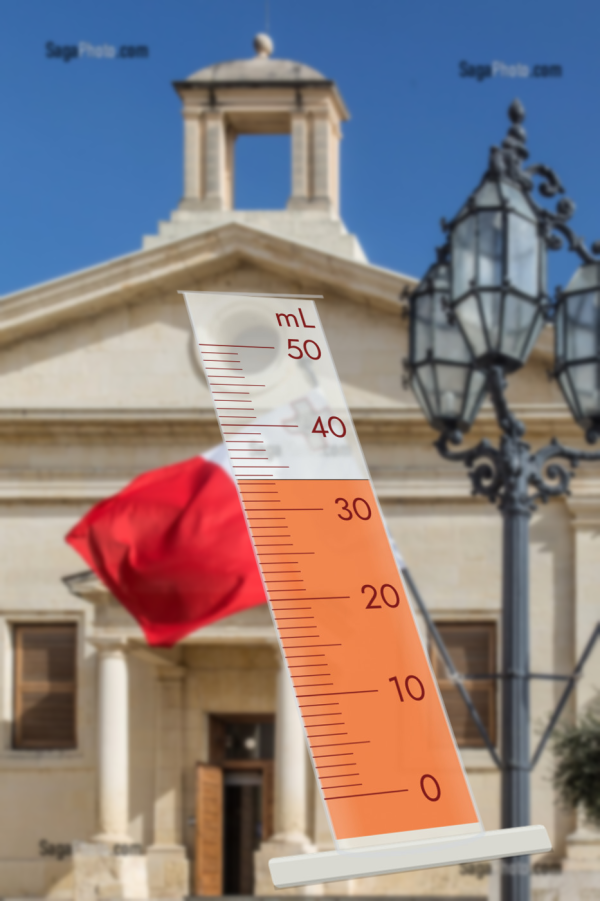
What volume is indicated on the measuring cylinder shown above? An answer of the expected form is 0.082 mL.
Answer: 33.5 mL
